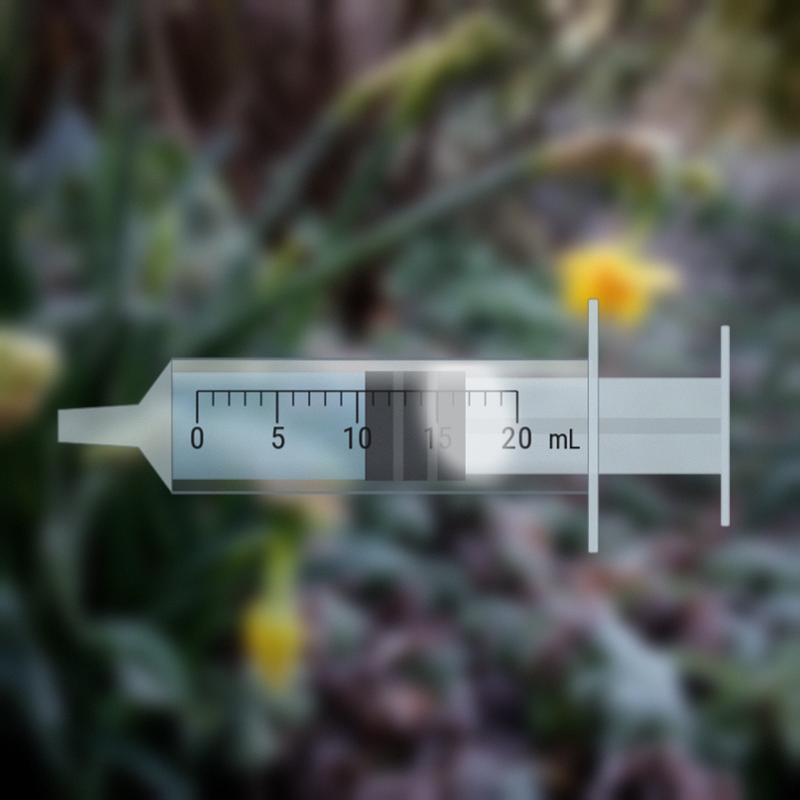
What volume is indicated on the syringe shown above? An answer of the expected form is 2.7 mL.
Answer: 10.5 mL
